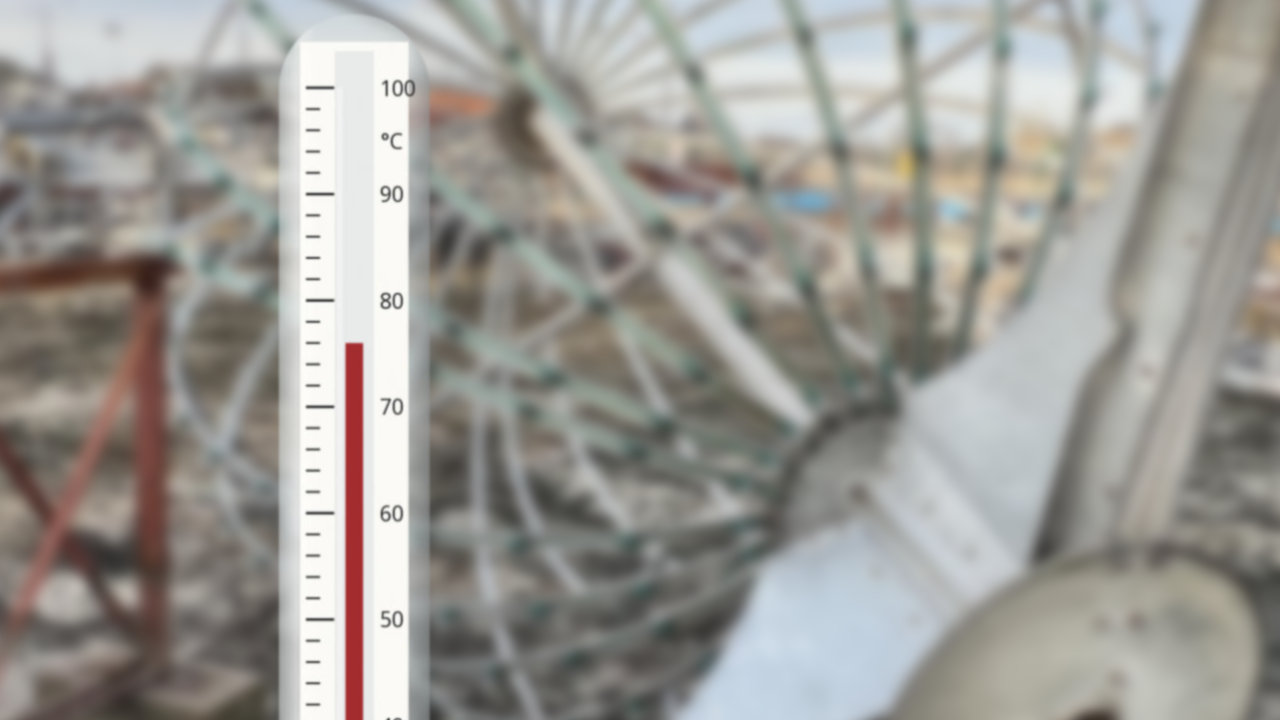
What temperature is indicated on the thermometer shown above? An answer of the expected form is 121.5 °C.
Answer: 76 °C
